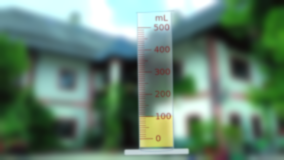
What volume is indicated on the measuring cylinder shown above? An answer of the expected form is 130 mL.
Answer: 100 mL
